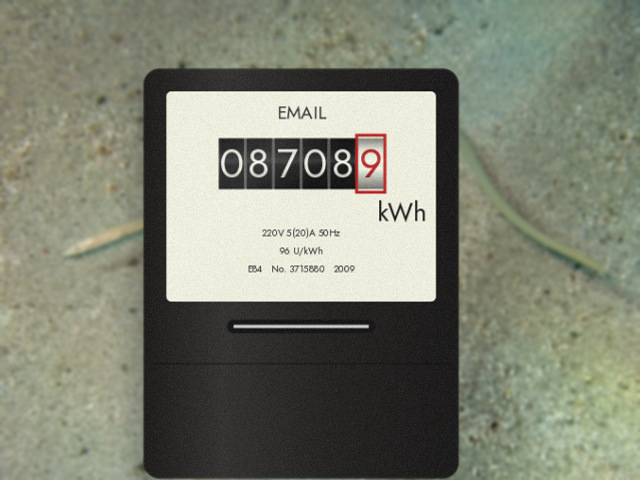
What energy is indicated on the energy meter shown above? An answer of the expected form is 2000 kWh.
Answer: 8708.9 kWh
